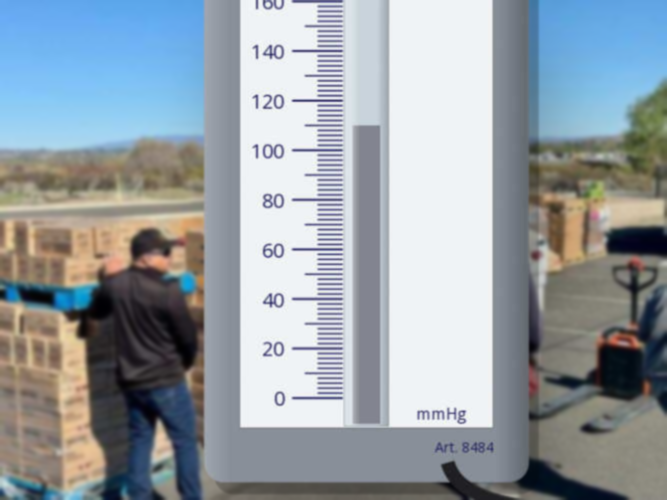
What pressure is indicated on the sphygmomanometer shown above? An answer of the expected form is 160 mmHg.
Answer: 110 mmHg
